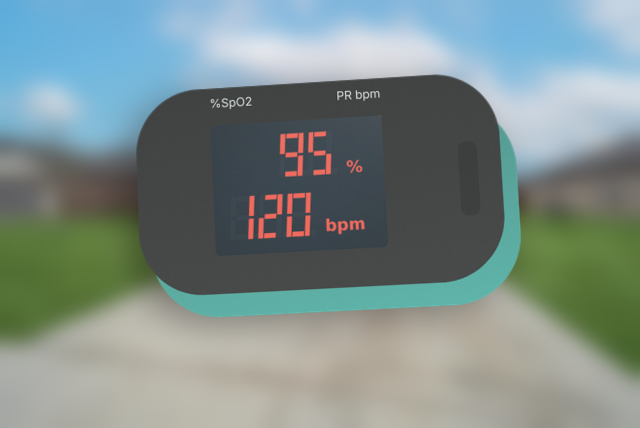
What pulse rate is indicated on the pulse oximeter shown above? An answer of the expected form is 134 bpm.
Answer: 120 bpm
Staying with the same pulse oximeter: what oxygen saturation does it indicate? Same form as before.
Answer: 95 %
